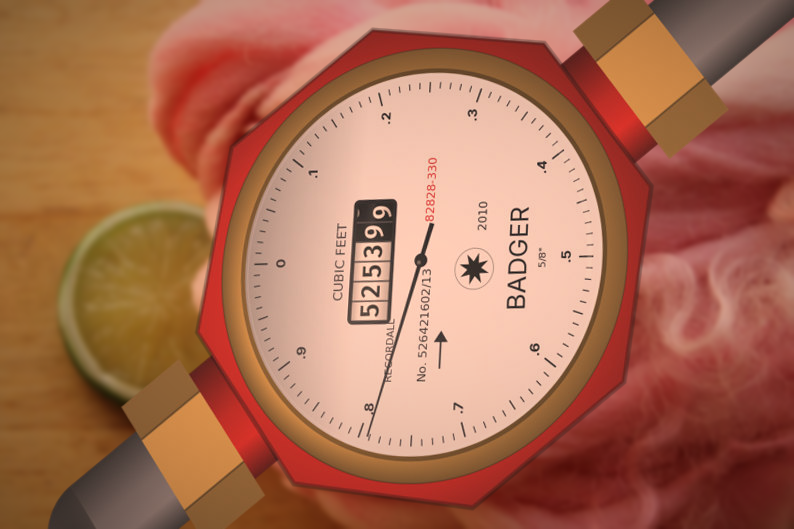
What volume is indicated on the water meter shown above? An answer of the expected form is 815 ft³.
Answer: 525398.79 ft³
